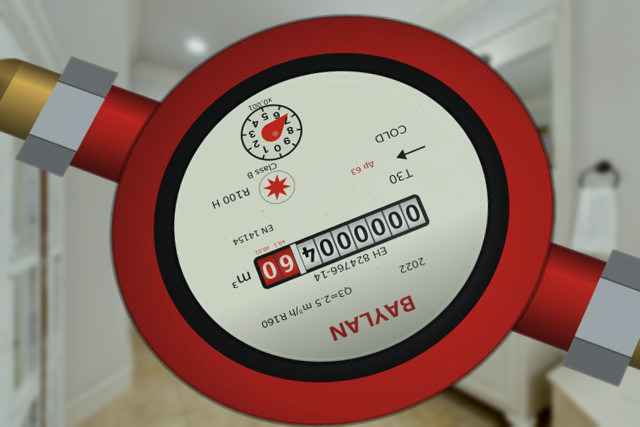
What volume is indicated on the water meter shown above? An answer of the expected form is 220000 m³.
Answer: 4.606 m³
